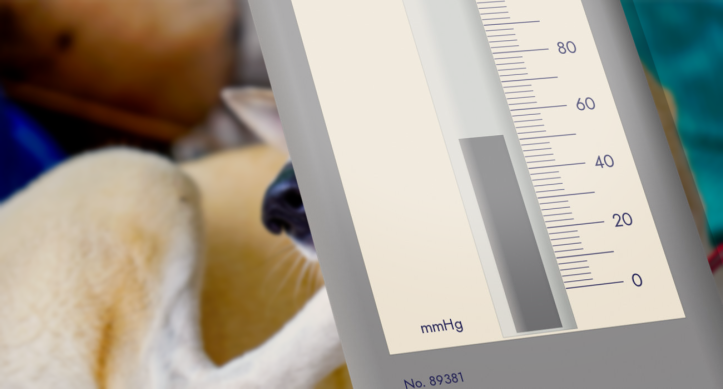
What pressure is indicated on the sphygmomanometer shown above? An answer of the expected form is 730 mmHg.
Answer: 52 mmHg
